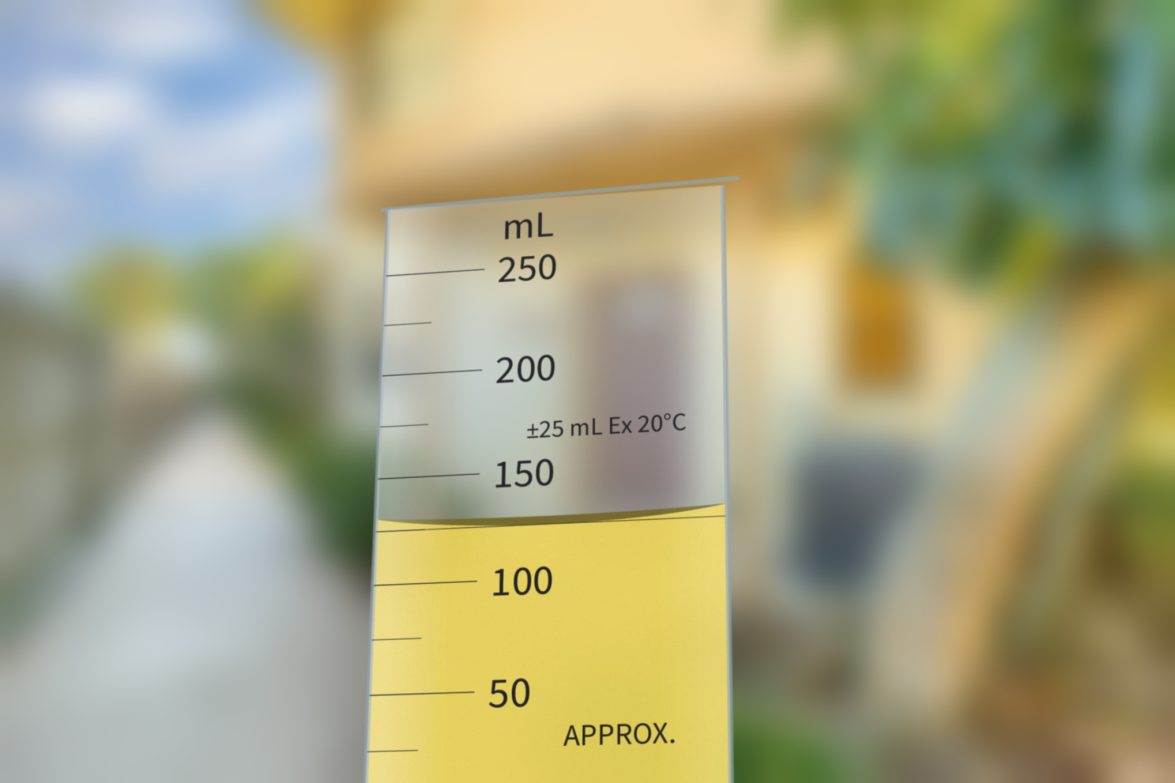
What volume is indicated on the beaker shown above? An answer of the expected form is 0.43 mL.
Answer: 125 mL
